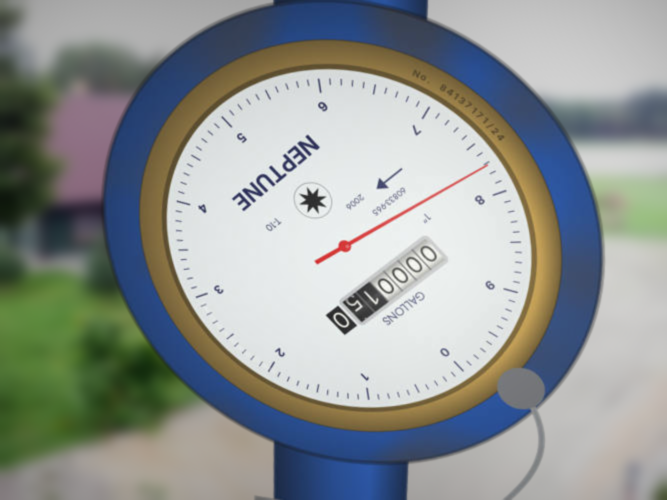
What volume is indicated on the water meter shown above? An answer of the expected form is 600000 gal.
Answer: 147.7 gal
